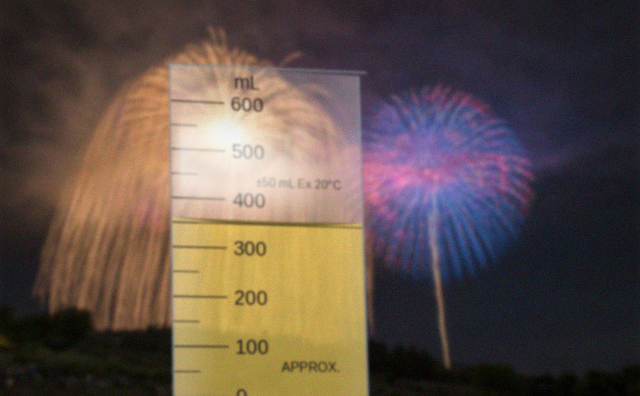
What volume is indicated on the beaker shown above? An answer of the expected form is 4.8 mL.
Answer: 350 mL
